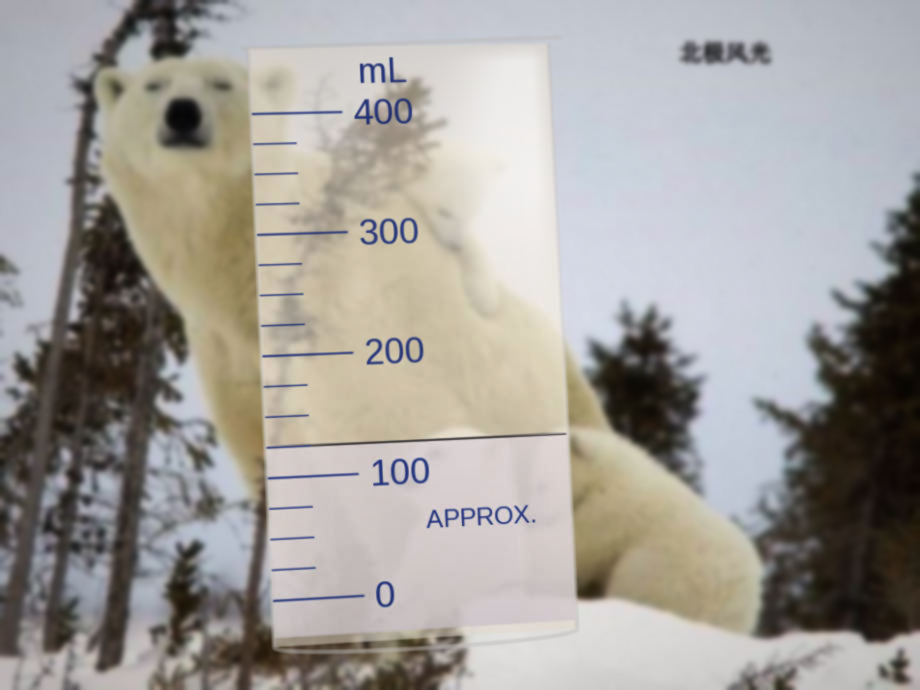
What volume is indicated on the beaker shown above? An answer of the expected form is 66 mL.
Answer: 125 mL
